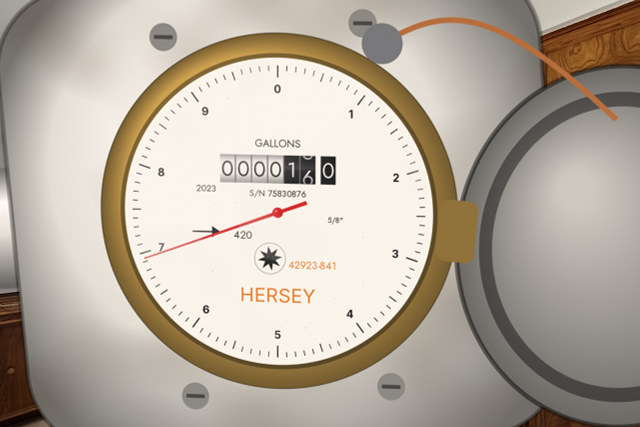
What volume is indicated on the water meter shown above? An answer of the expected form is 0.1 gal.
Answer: 156.9 gal
